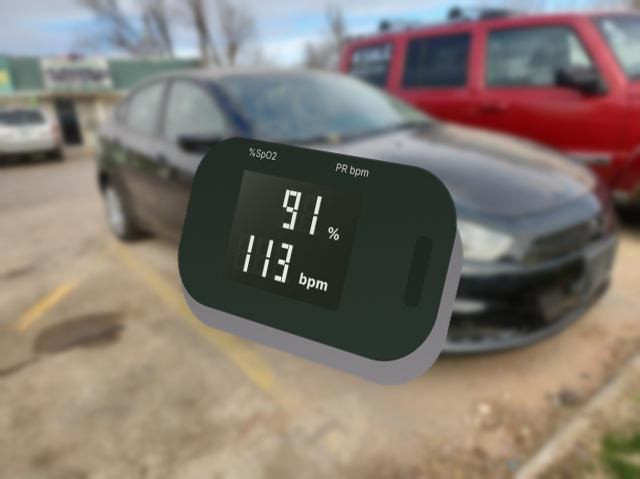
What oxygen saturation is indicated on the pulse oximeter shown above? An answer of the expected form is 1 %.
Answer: 91 %
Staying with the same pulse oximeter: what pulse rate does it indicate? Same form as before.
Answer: 113 bpm
